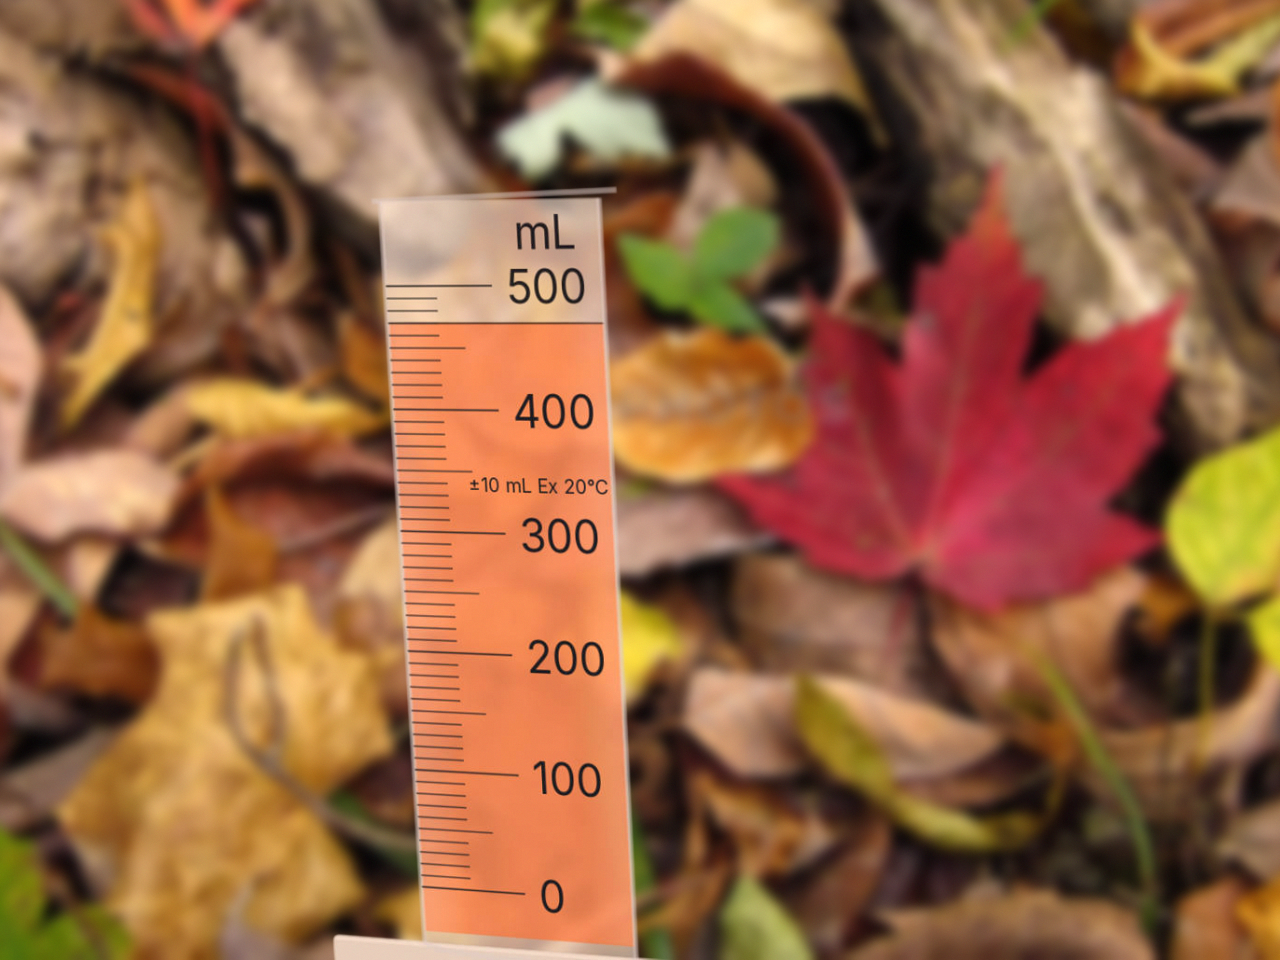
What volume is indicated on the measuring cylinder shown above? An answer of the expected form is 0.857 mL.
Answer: 470 mL
